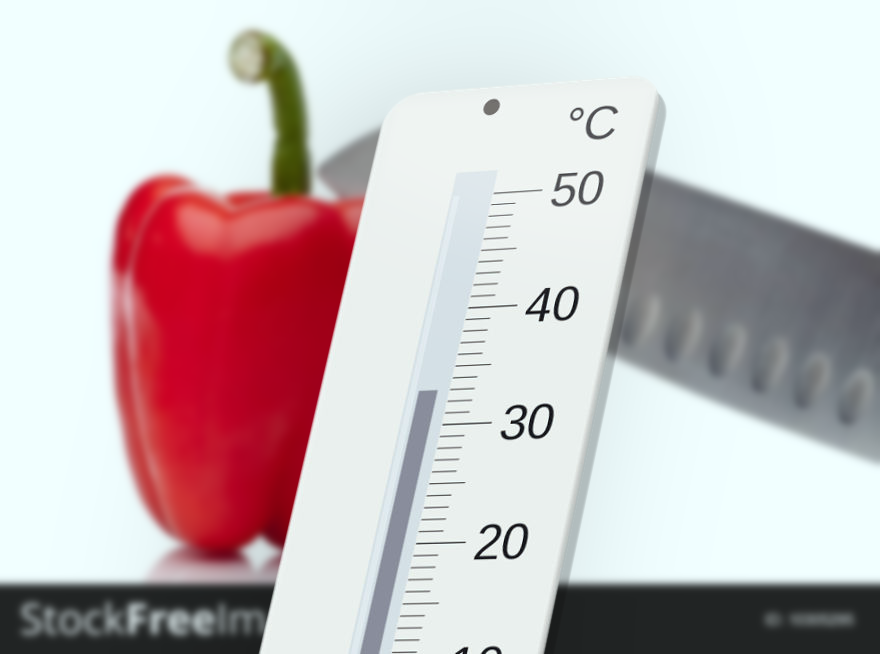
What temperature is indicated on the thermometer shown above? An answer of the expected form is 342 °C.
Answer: 33 °C
